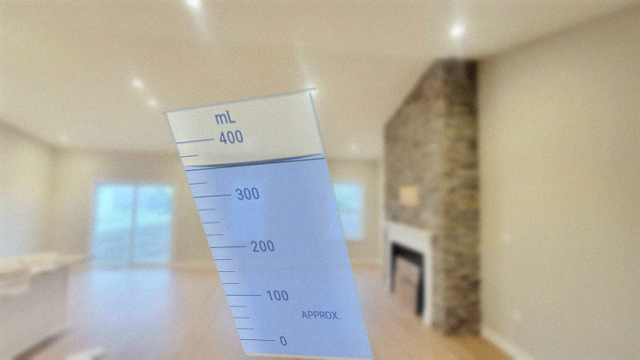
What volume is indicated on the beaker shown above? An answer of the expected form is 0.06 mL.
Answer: 350 mL
